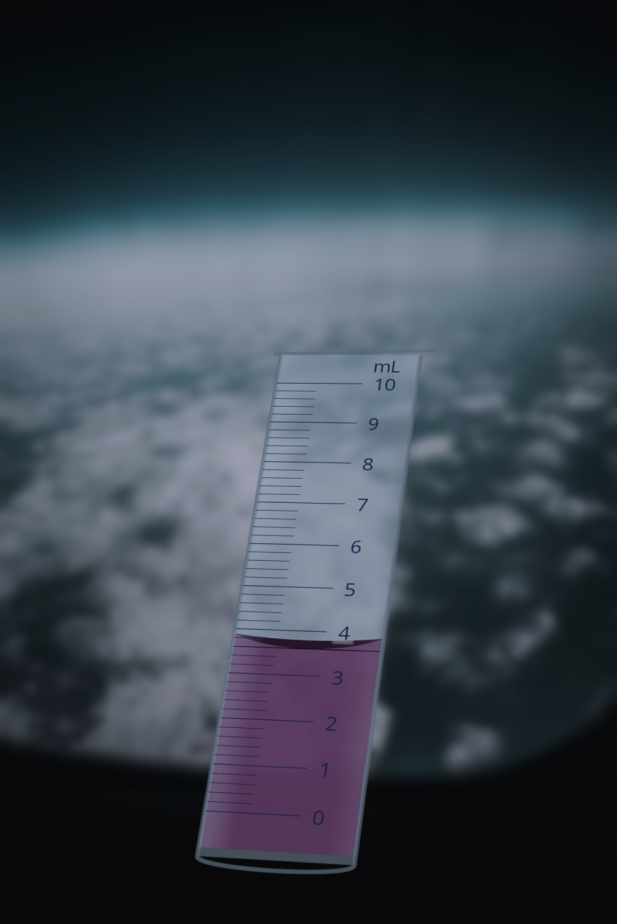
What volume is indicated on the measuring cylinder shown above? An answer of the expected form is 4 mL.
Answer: 3.6 mL
